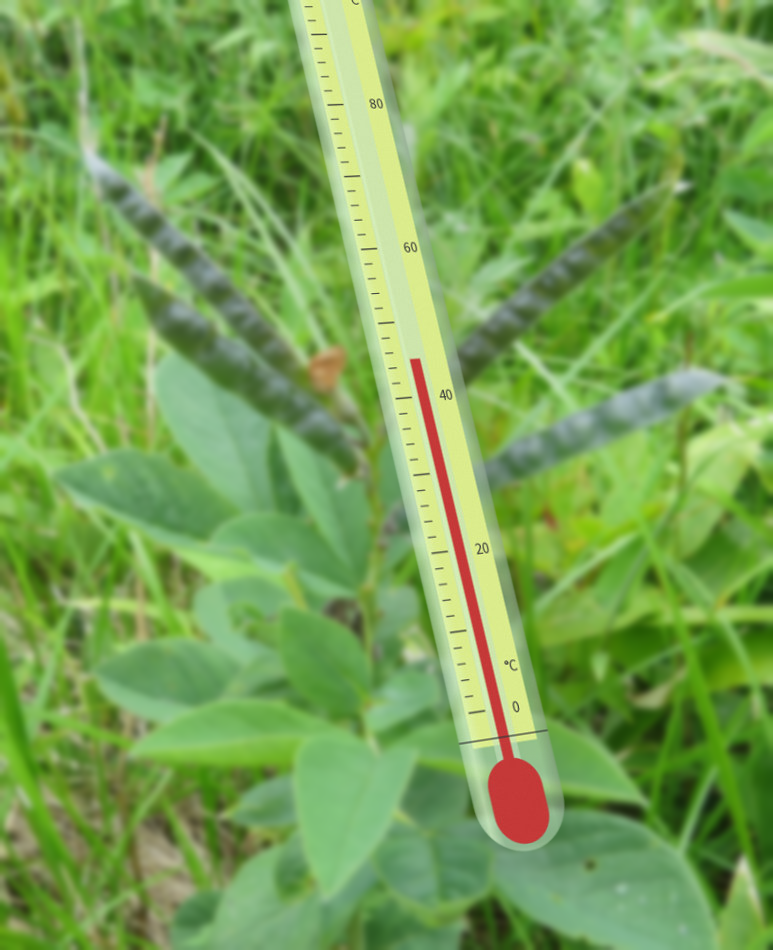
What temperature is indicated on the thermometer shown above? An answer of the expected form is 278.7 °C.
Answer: 45 °C
